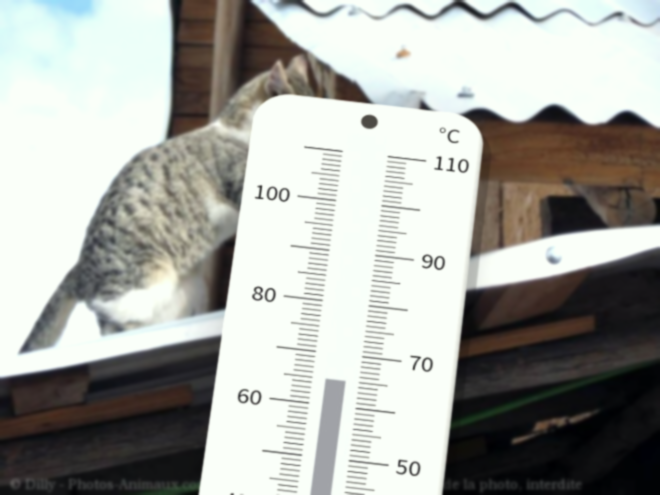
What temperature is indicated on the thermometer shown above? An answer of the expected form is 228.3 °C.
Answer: 65 °C
